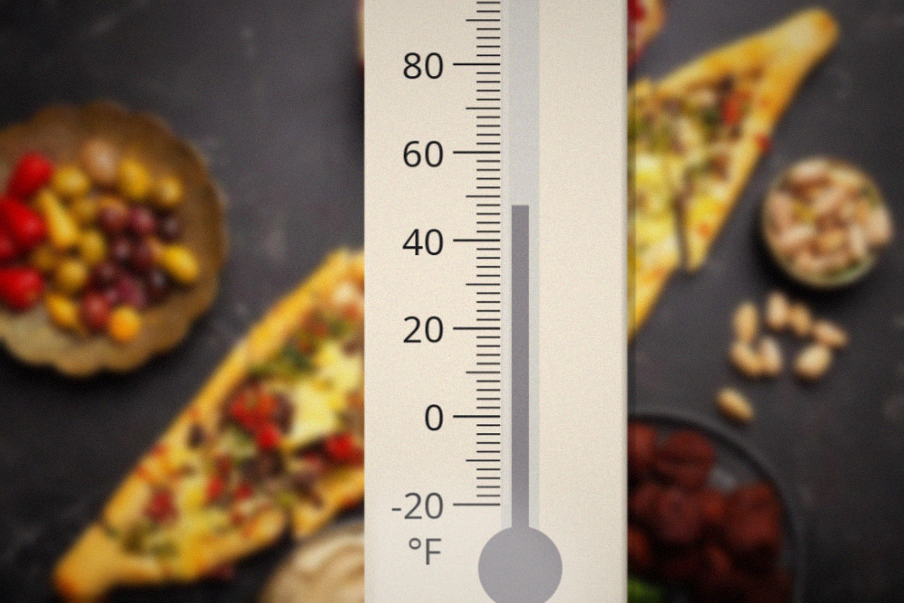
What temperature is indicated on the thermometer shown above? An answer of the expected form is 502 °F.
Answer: 48 °F
